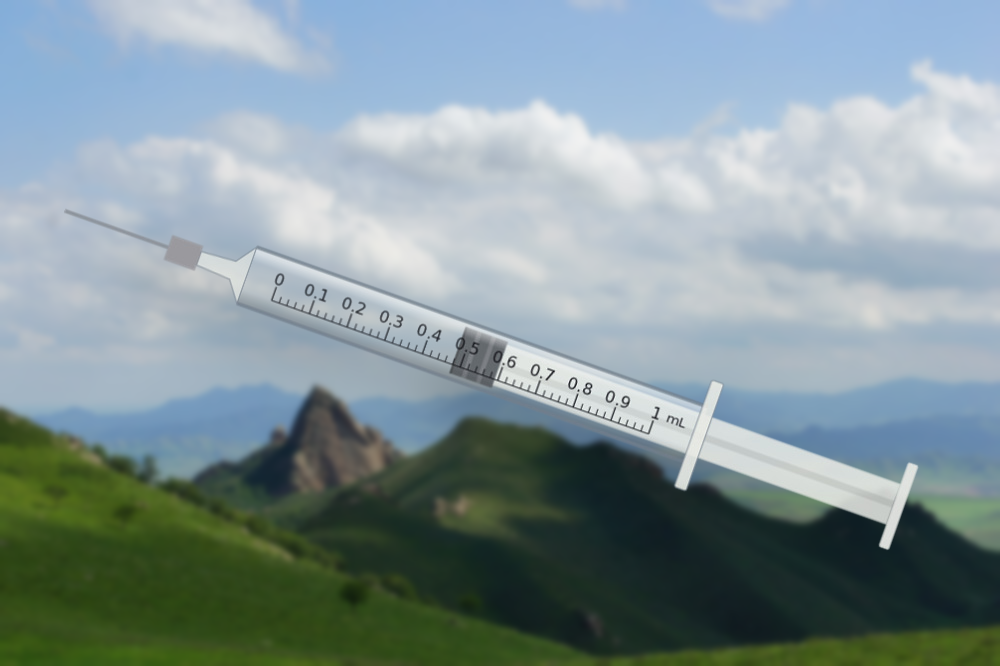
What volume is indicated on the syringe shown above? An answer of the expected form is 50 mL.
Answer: 0.48 mL
